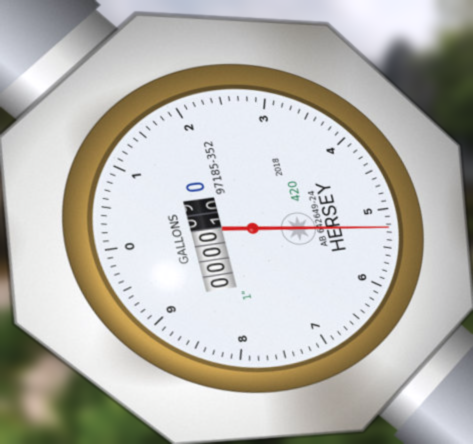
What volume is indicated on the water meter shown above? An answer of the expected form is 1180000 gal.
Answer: 95.2 gal
